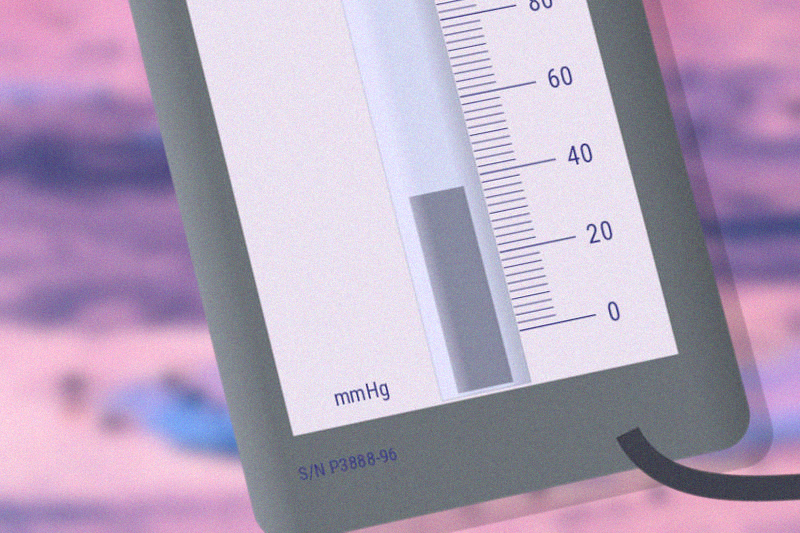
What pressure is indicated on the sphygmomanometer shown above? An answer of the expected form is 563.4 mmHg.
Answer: 38 mmHg
